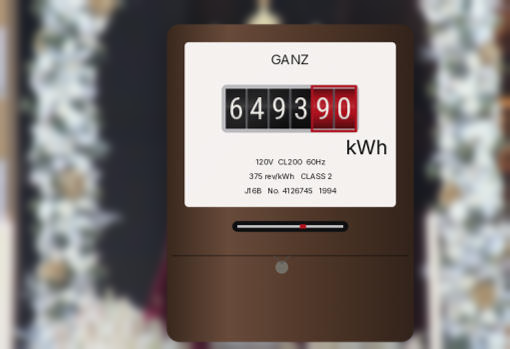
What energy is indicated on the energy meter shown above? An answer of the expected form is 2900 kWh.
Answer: 6493.90 kWh
